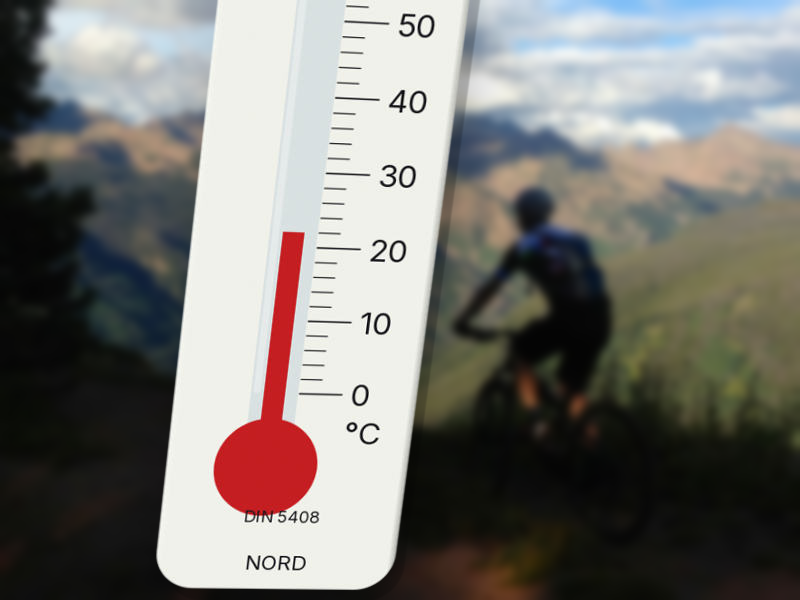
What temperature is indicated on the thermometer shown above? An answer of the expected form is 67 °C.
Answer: 22 °C
